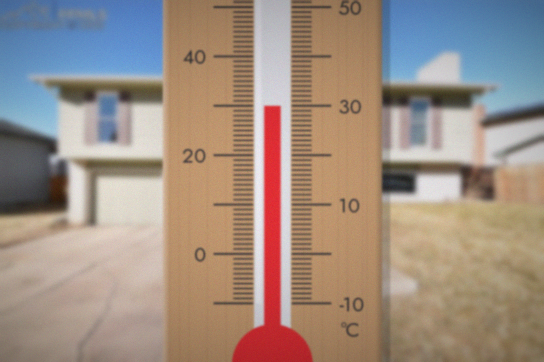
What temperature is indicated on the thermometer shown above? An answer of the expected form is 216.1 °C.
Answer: 30 °C
